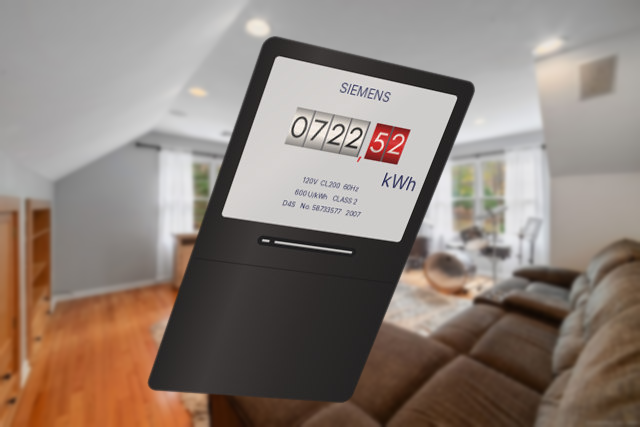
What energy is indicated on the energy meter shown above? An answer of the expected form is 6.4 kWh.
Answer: 722.52 kWh
